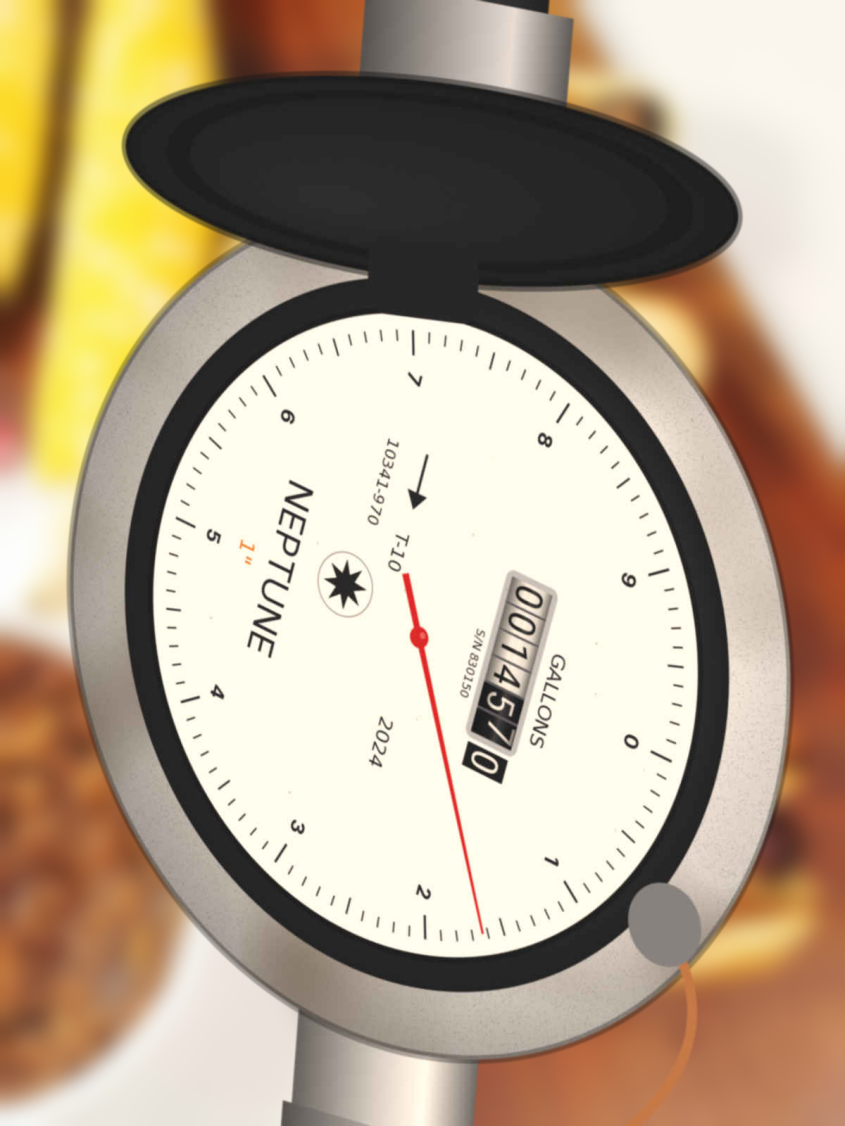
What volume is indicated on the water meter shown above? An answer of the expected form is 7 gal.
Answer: 14571.6 gal
